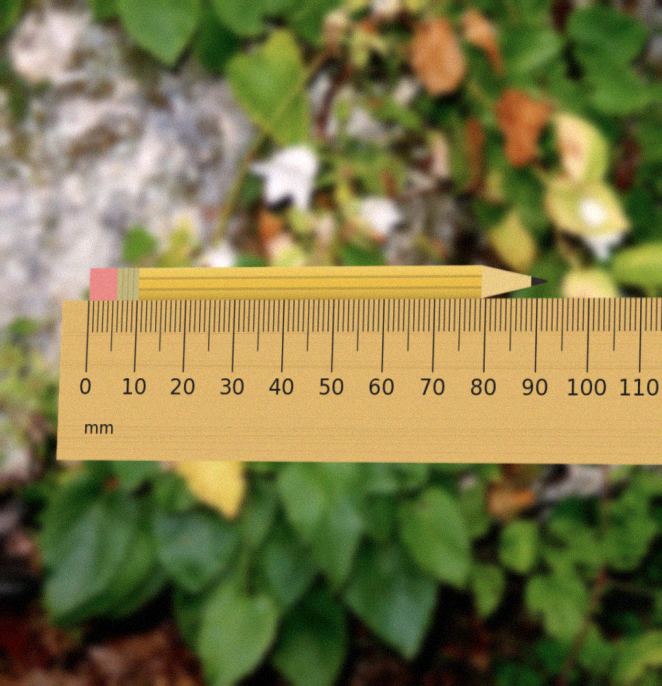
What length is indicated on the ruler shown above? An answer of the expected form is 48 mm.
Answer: 92 mm
